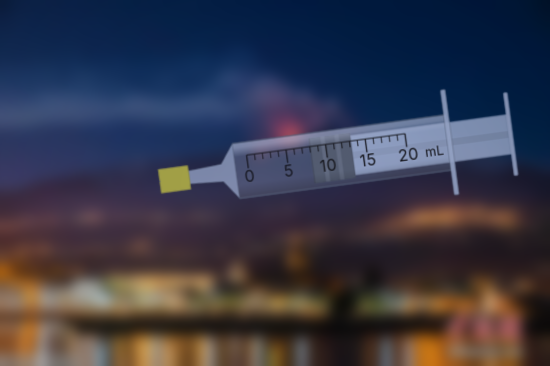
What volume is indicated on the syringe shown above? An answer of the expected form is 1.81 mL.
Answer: 8 mL
